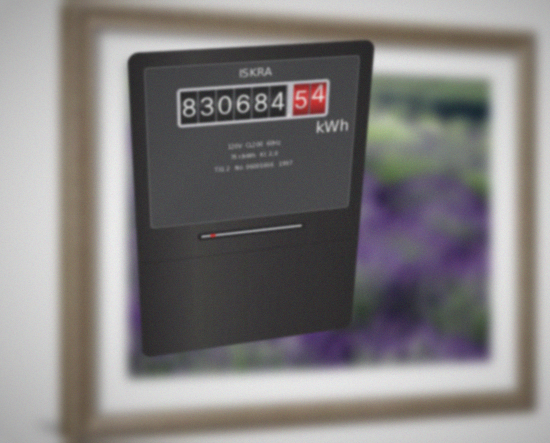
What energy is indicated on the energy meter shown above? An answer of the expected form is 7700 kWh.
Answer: 830684.54 kWh
